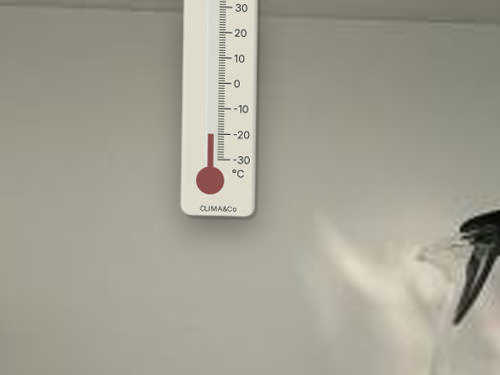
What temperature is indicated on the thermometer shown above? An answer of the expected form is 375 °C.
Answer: -20 °C
